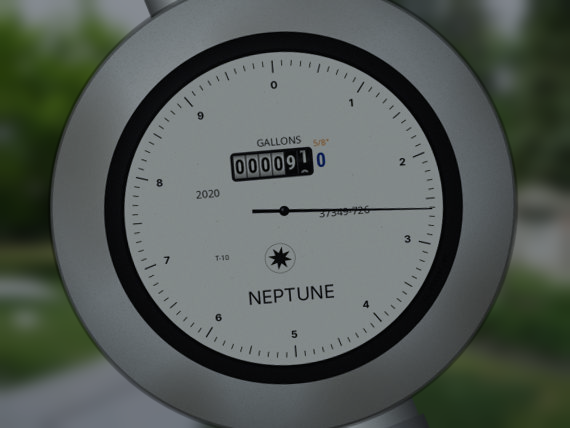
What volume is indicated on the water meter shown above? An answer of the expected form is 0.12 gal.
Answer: 912.6 gal
